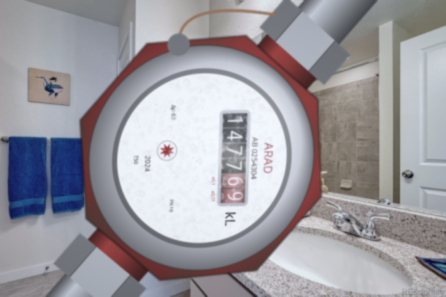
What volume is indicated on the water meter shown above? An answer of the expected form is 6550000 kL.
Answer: 1477.69 kL
